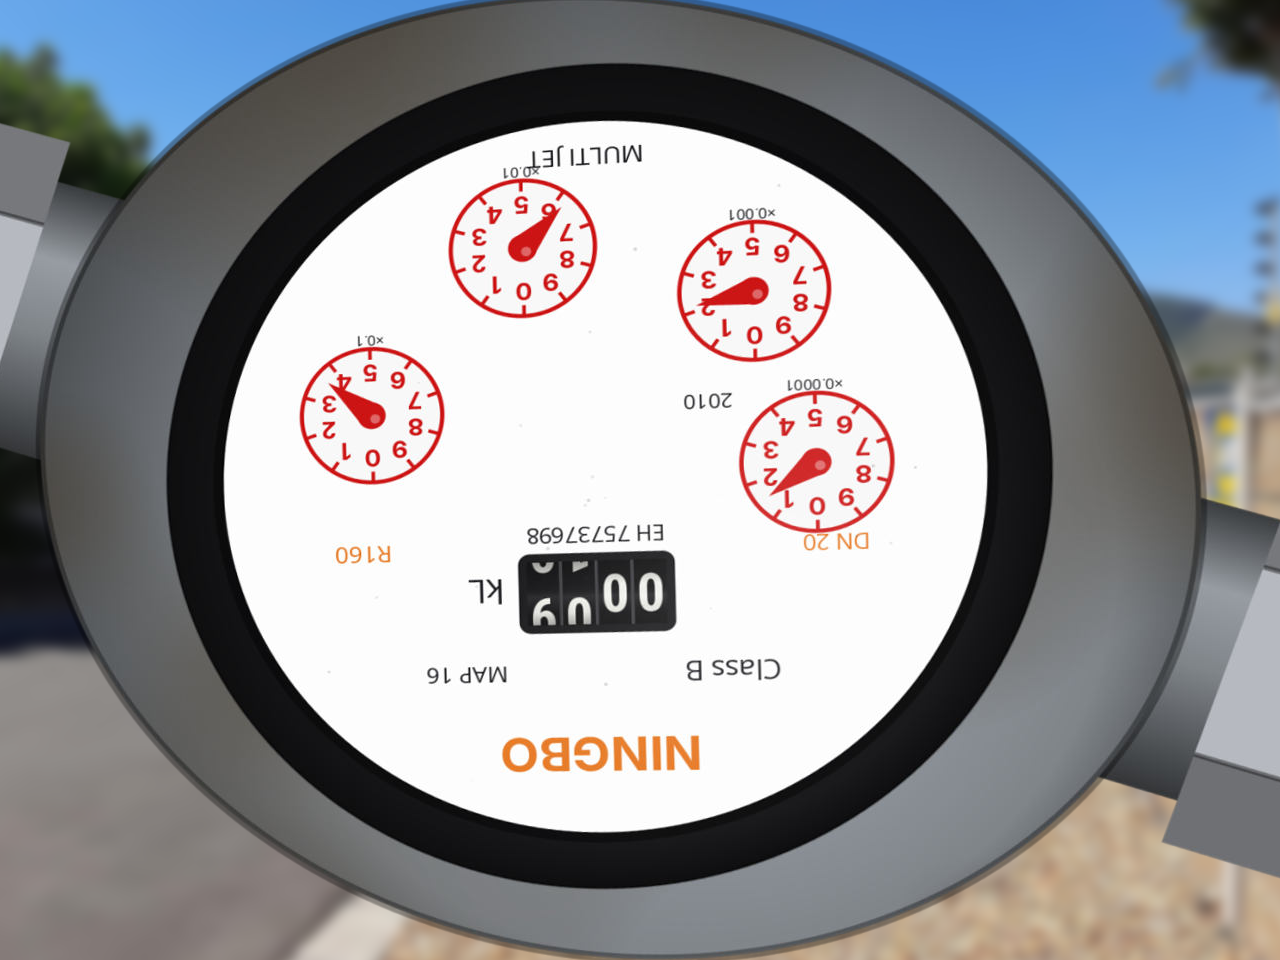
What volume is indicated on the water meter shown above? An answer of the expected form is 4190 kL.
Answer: 9.3621 kL
